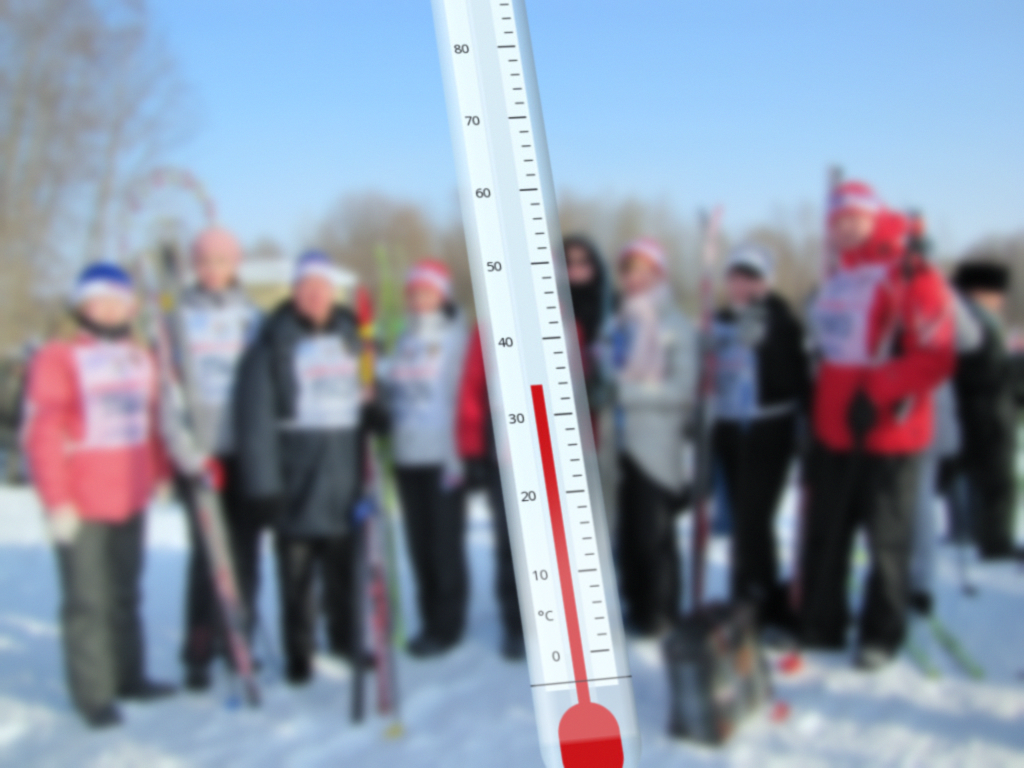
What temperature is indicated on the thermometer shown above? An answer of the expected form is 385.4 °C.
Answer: 34 °C
